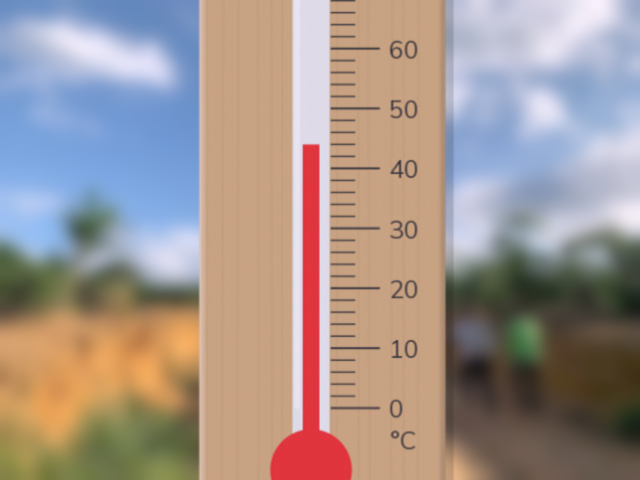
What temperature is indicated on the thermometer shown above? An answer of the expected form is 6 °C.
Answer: 44 °C
